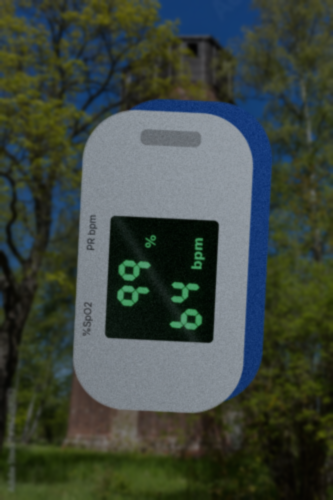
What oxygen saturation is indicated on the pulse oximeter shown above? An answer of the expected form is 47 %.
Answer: 99 %
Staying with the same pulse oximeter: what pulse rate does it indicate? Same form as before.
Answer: 64 bpm
